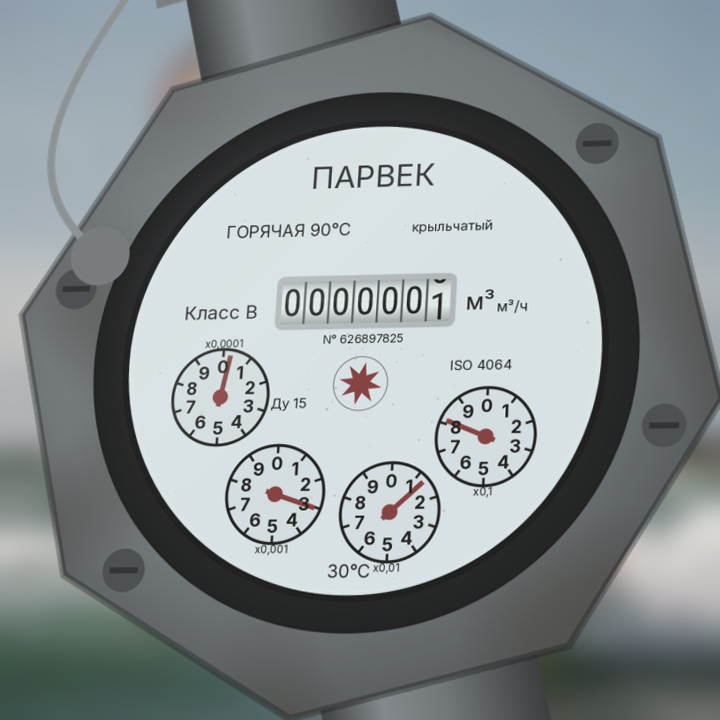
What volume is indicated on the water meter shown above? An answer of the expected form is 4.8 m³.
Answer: 0.8130 m³
